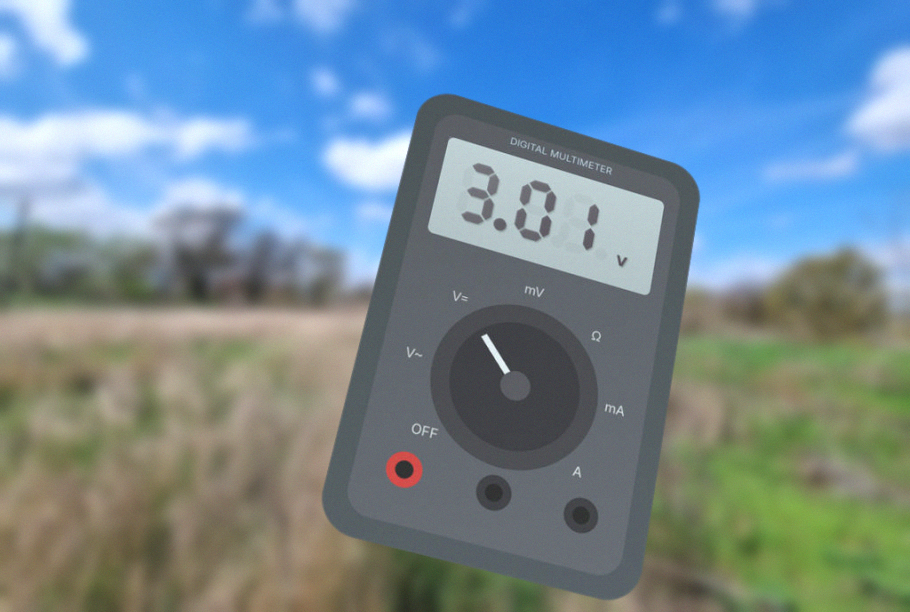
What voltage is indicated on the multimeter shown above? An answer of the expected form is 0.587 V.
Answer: 3.01 V
